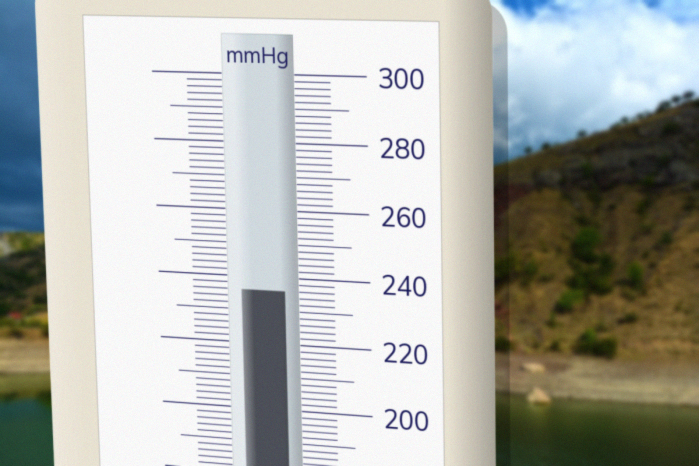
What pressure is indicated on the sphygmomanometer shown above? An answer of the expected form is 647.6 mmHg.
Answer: 236 mmHg
